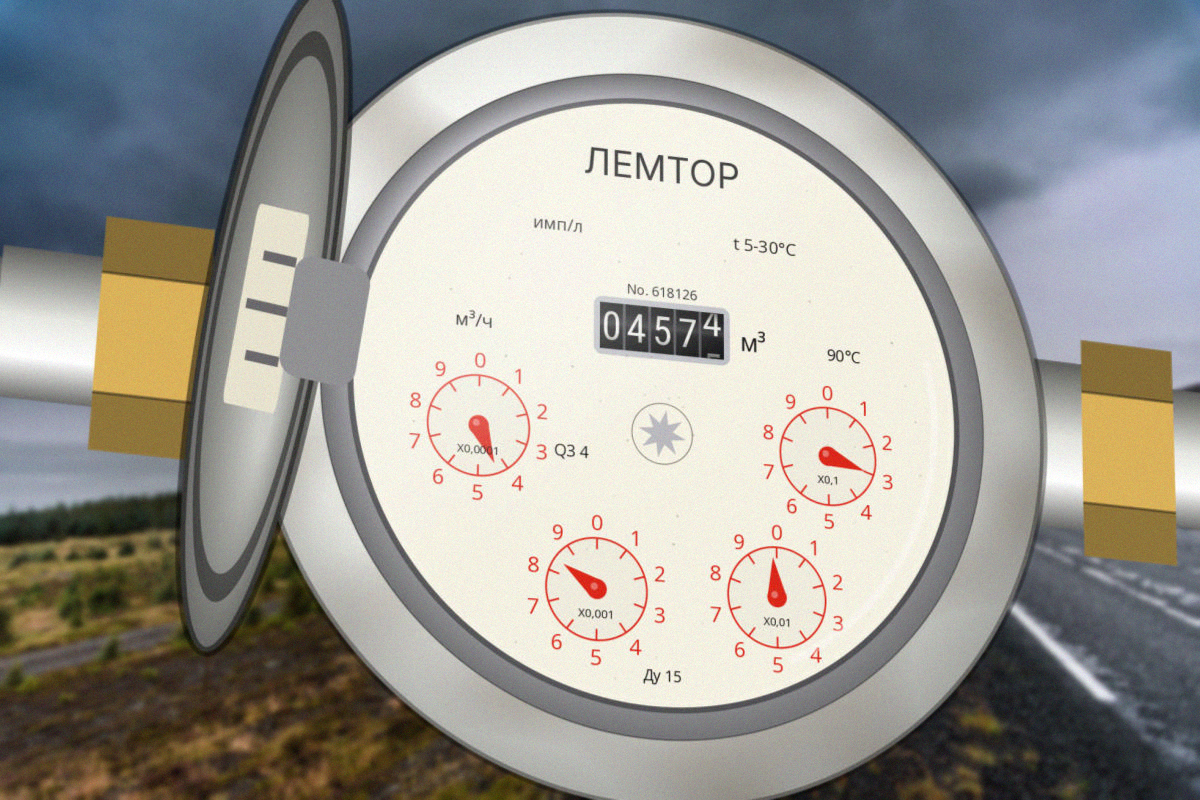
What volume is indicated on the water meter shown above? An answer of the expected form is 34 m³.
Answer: 4574.2984 m³
